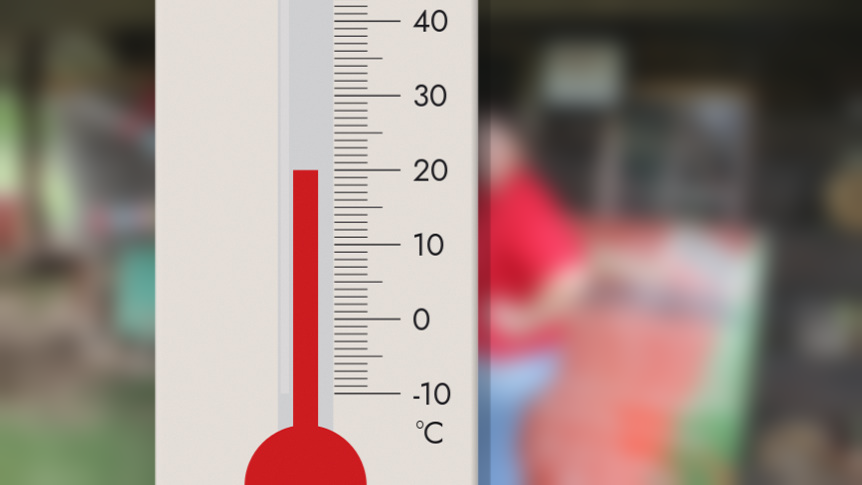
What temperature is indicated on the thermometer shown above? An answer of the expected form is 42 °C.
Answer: 20 °C
